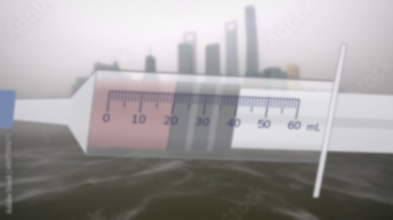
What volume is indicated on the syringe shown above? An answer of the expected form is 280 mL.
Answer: 20 mL
